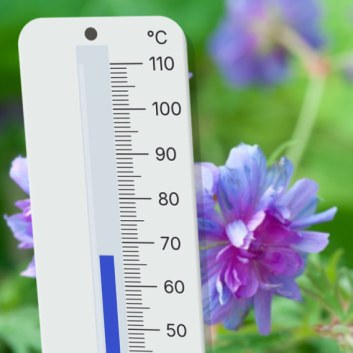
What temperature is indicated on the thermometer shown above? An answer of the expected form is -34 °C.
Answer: 67 °C
